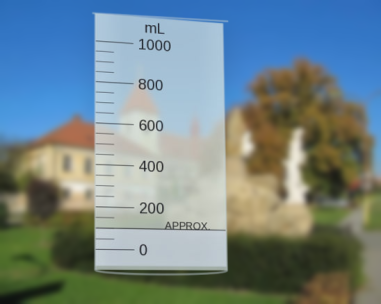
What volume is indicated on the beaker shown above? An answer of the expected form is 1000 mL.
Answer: 100 mL
